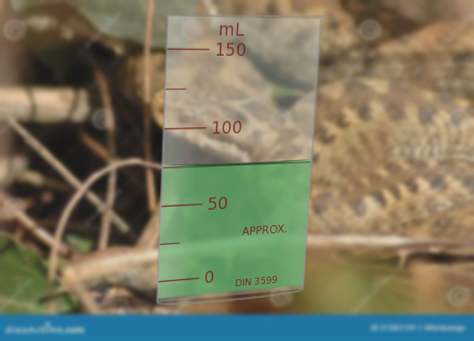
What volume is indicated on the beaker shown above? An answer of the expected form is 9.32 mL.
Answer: 75 mL
